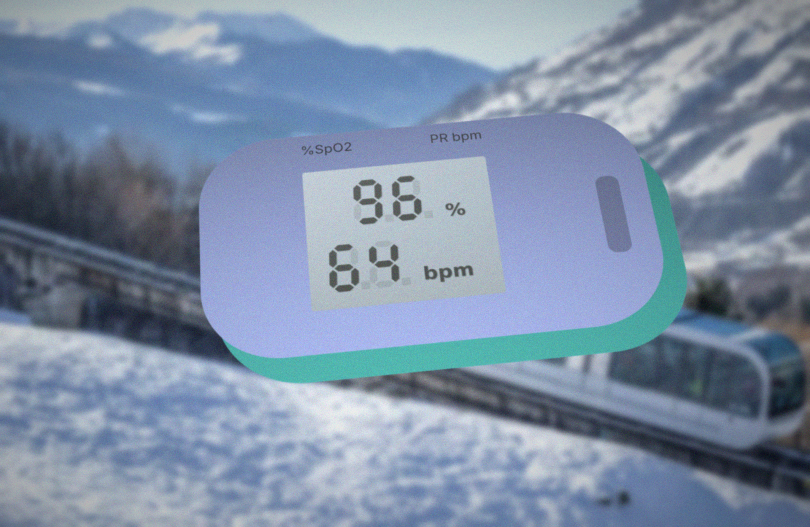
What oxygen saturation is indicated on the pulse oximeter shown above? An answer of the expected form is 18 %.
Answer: 96 %
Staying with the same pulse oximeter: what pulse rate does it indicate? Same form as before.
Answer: 64 bpm
